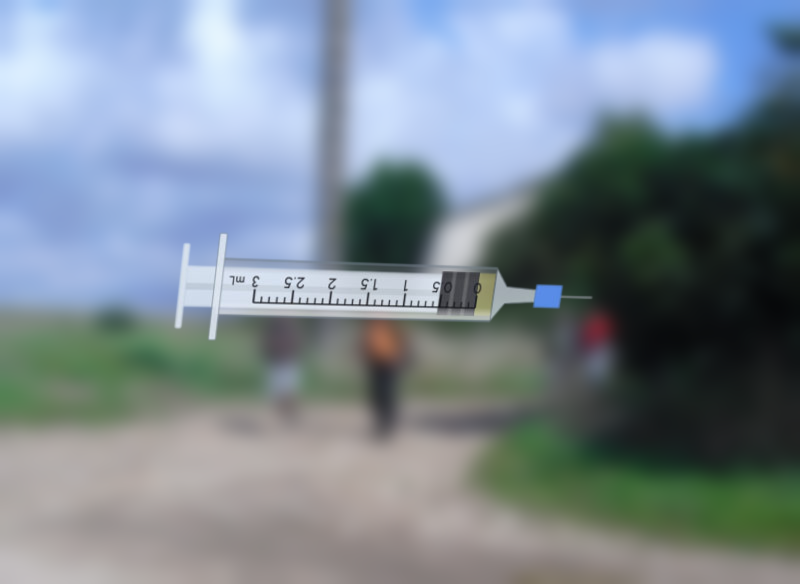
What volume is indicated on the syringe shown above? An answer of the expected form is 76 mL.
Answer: 0 mL
